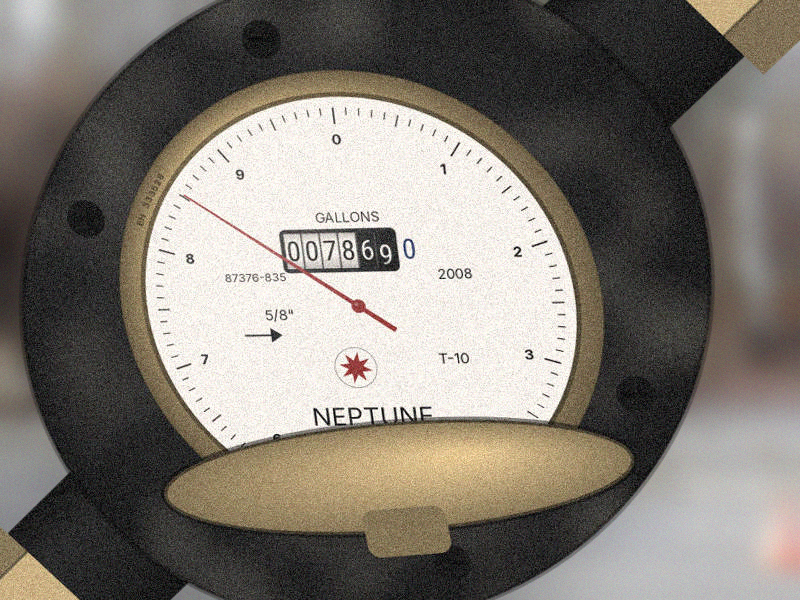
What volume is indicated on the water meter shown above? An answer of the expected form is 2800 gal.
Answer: 78688.5 gal
